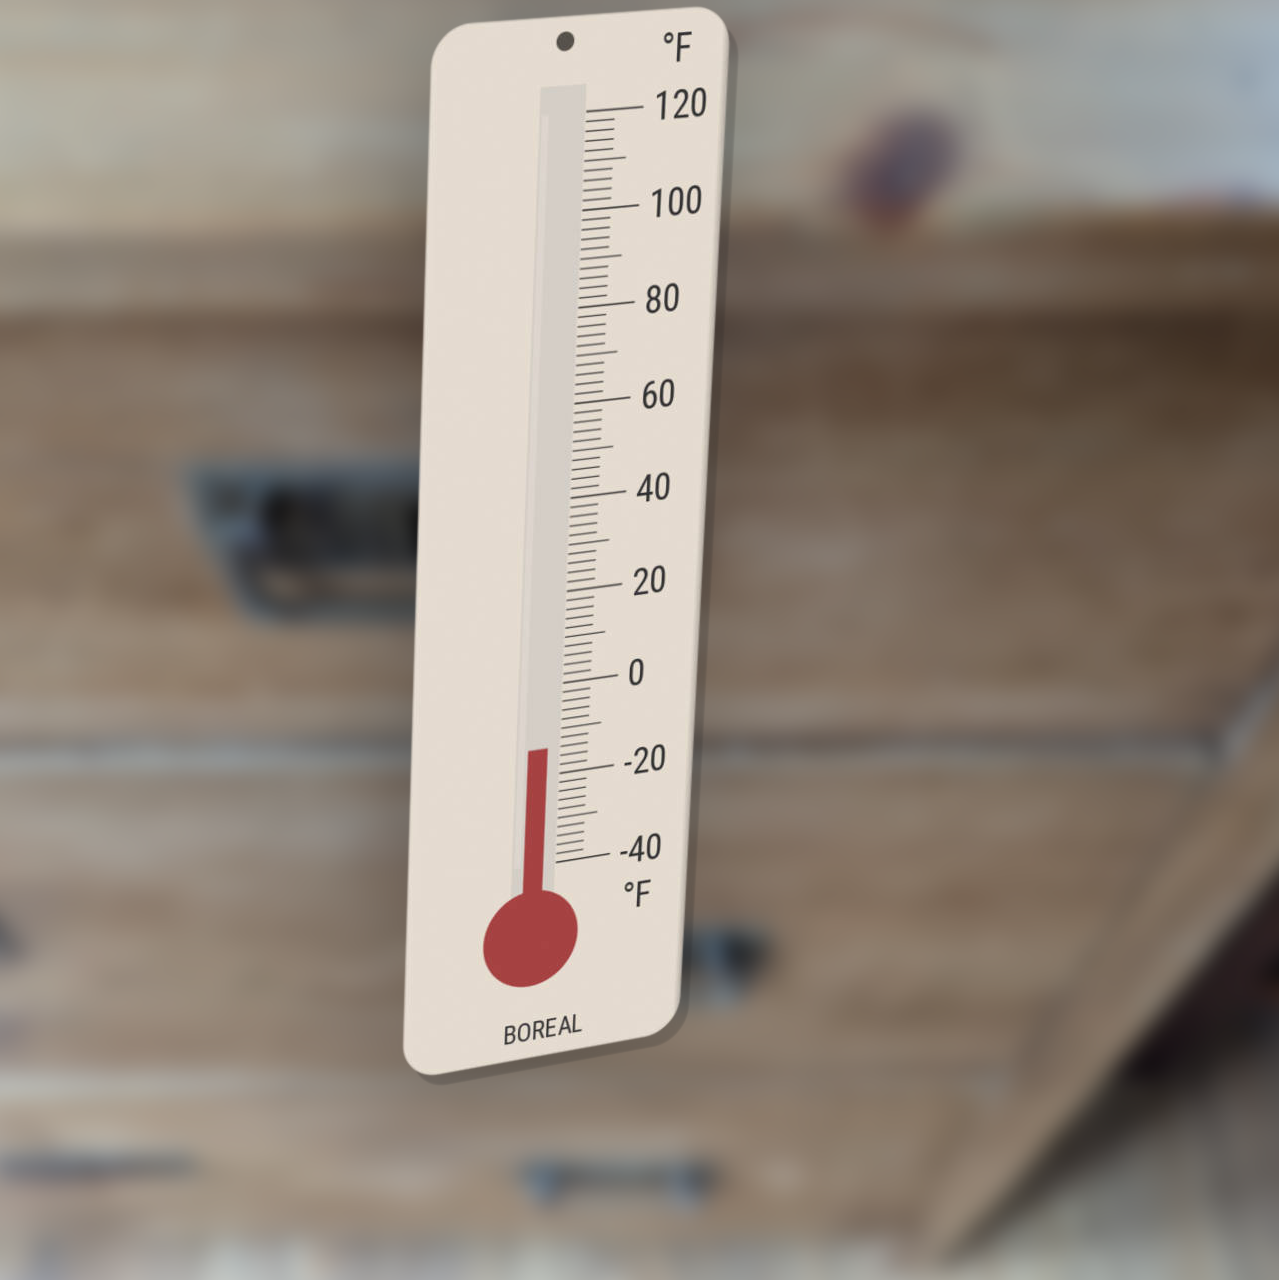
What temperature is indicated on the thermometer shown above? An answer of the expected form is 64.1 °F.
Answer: -14 °F
